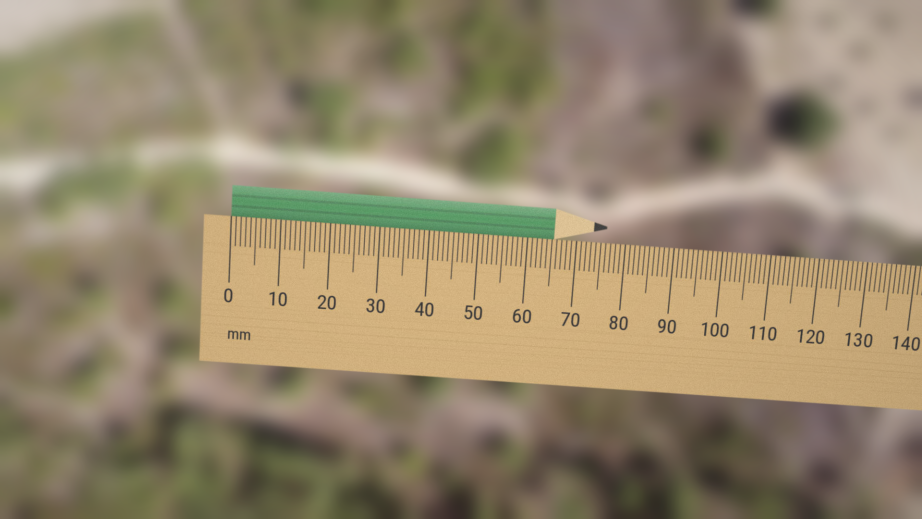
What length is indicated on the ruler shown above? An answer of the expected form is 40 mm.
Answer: 76 mm
